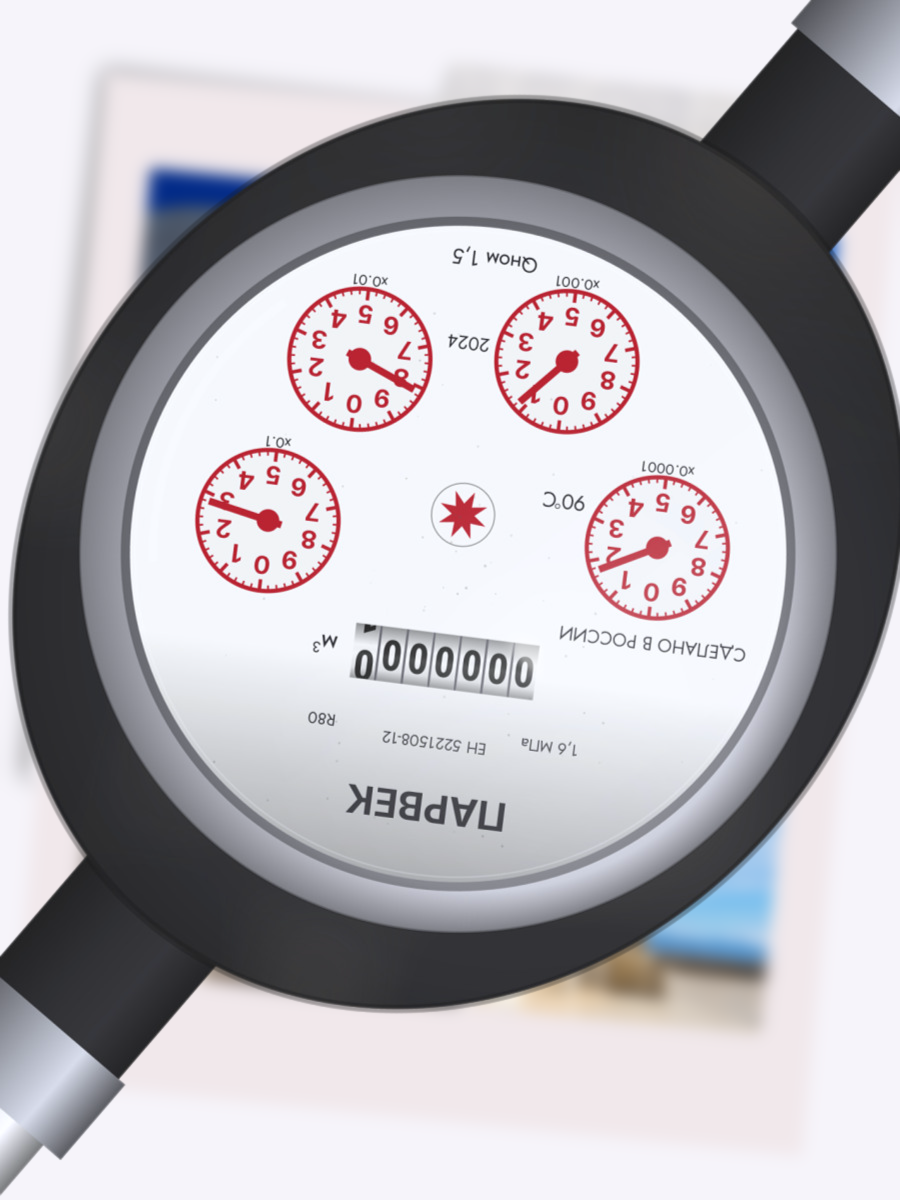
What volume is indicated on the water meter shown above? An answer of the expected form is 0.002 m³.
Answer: 0.2811 m³
